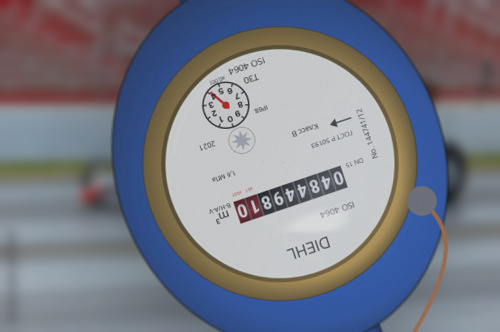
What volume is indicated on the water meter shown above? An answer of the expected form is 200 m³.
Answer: 484498.104 m³
